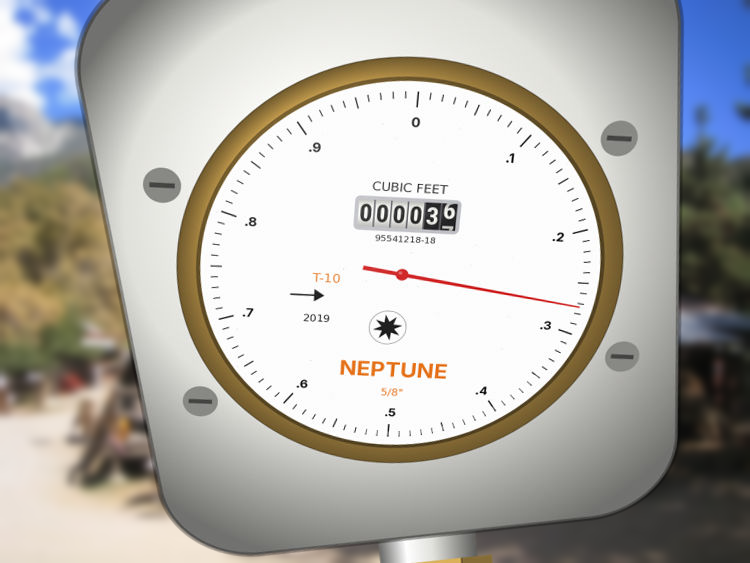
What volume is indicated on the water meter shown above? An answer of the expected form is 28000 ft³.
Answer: 36.27 ft³
